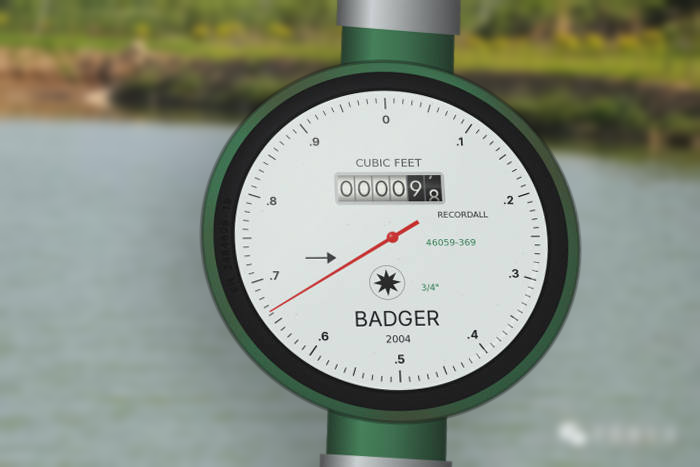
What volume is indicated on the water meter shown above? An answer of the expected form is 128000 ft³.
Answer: 97.66 ft³
